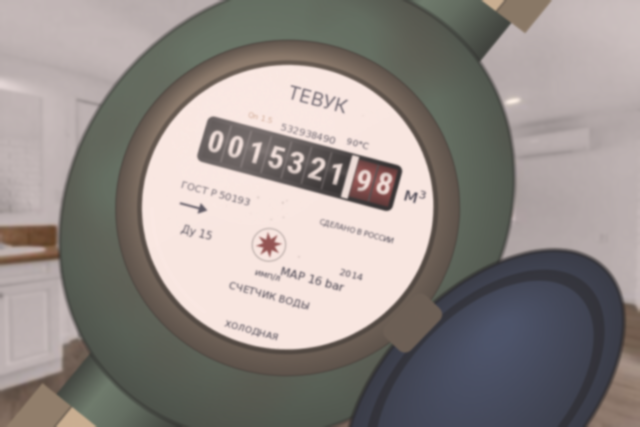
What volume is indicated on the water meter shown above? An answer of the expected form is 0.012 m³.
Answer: 15321.98 m³
